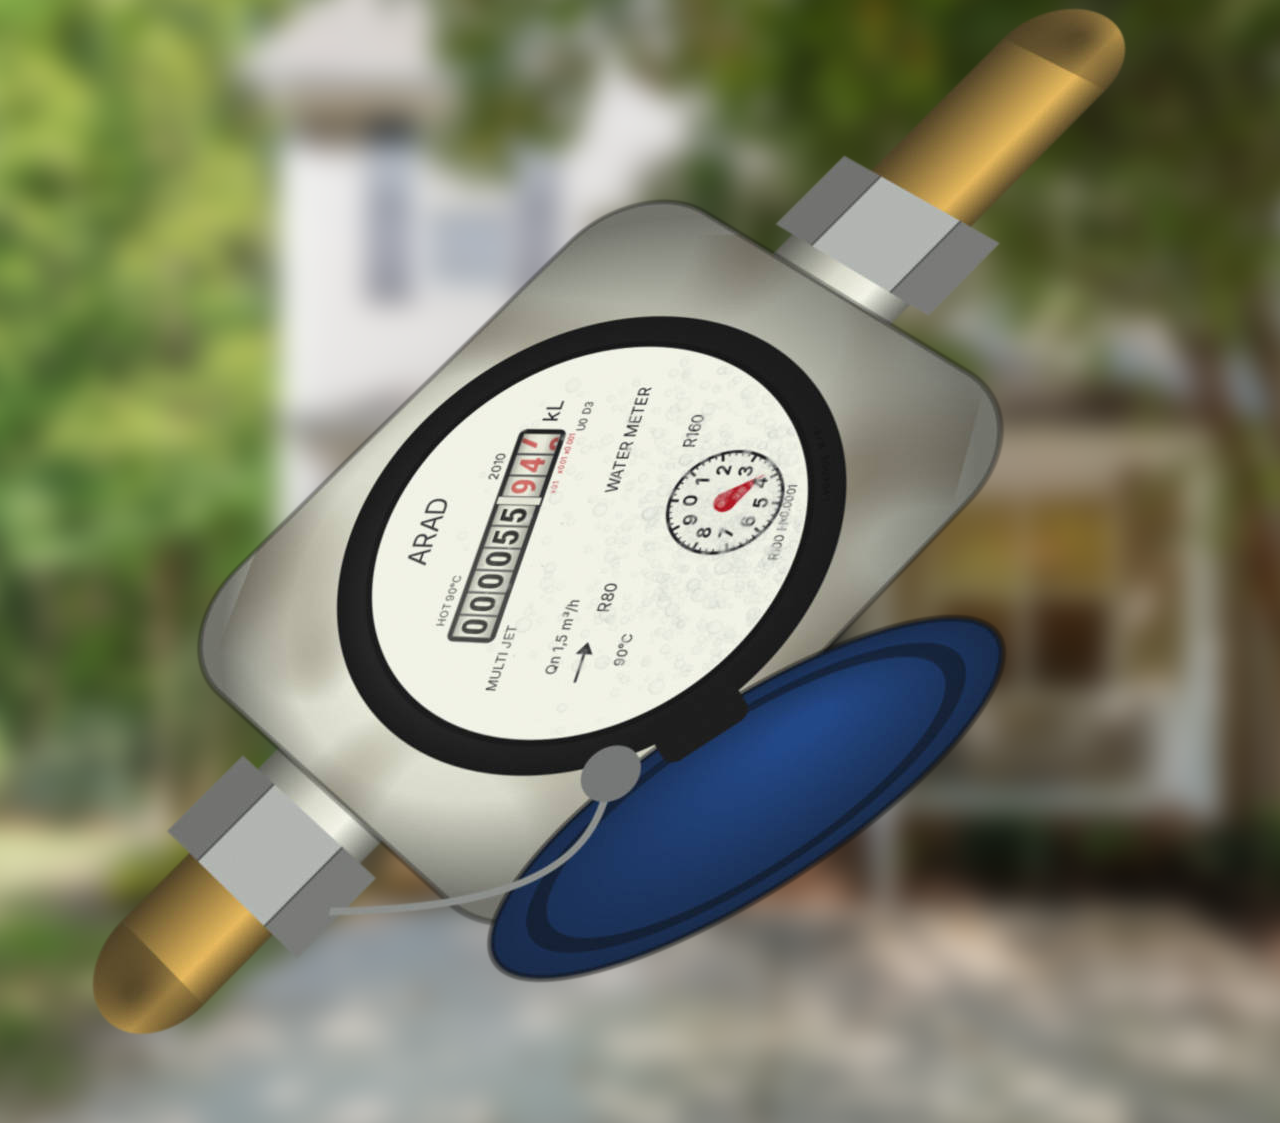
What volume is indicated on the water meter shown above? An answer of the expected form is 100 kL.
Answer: 55.9473 kL
